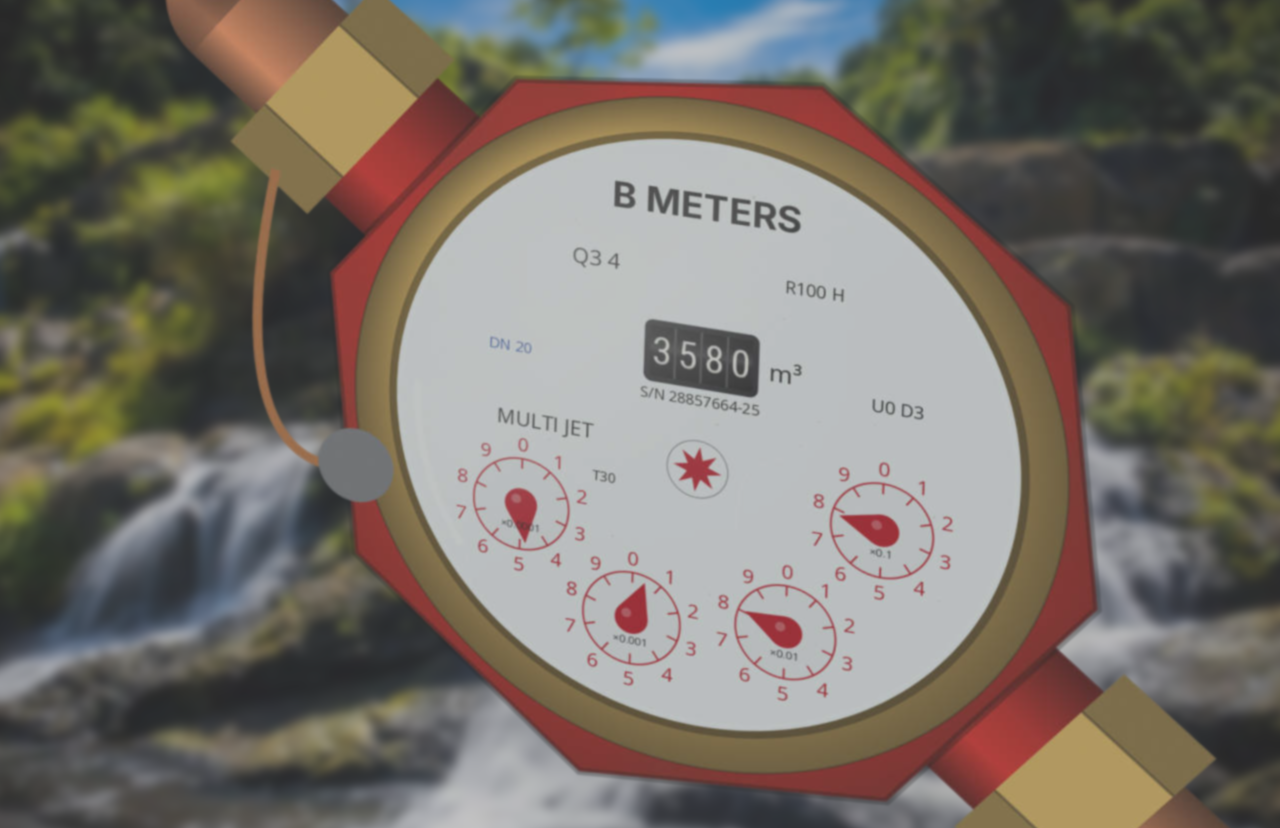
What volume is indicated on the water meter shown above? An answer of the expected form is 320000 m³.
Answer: 3580.7804 m³
